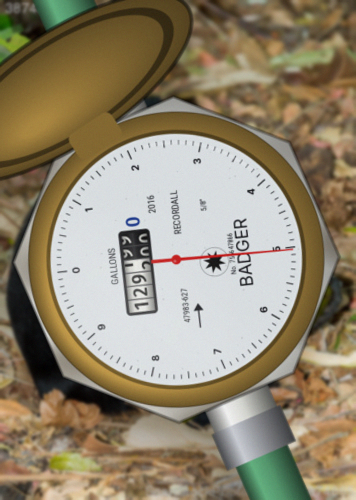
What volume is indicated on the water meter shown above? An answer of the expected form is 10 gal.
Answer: 1291995.0 gal
